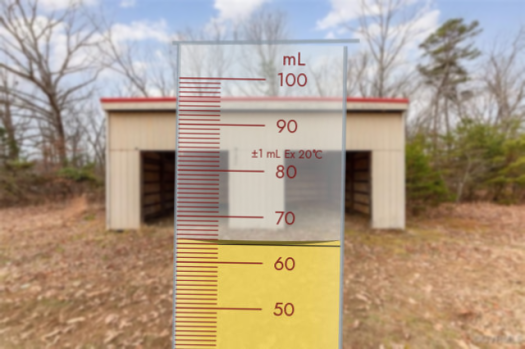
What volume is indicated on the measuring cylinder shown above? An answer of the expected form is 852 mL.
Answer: 64 mL
